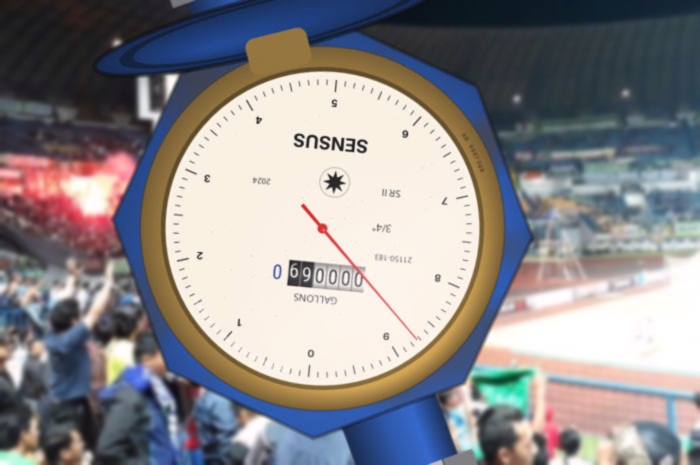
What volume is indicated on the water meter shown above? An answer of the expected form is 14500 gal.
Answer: 688.7 gal
